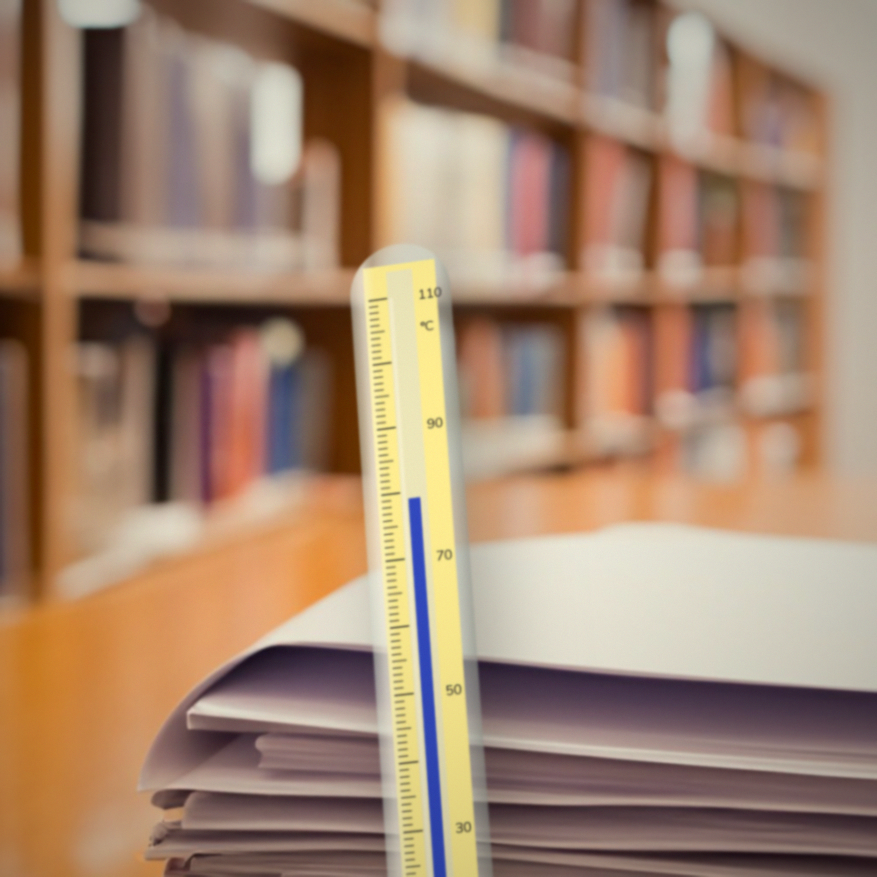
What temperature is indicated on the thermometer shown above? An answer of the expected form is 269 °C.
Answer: 79 °C
